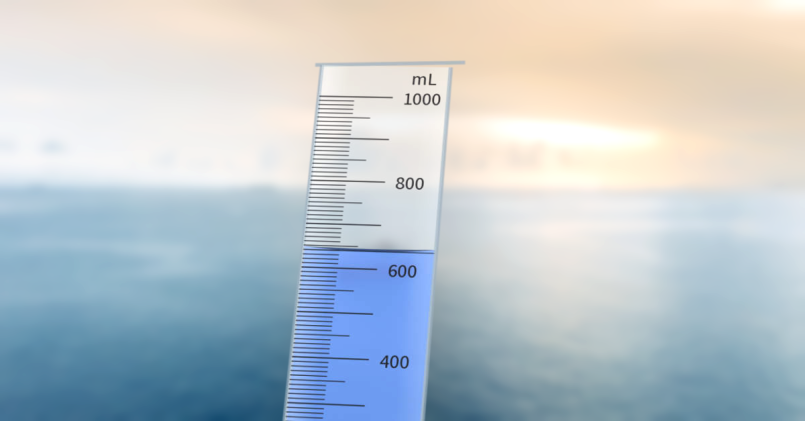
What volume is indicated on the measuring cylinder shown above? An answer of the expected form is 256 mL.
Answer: 640 mL
